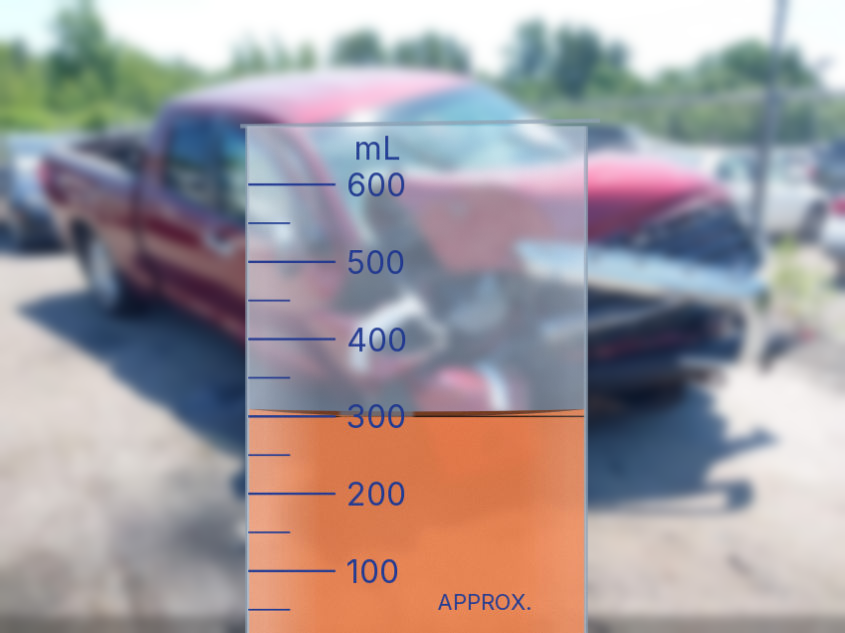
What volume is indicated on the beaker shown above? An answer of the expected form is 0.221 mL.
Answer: 300 mL
